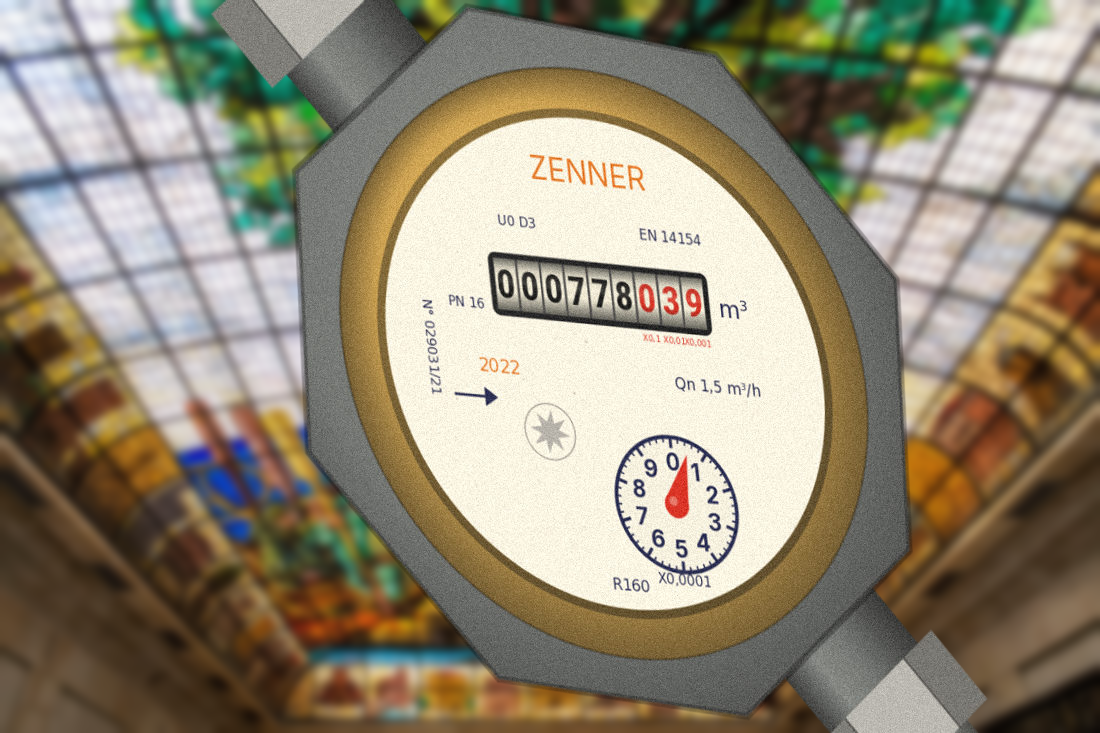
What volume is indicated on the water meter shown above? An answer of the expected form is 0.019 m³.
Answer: 778.0390 m³
